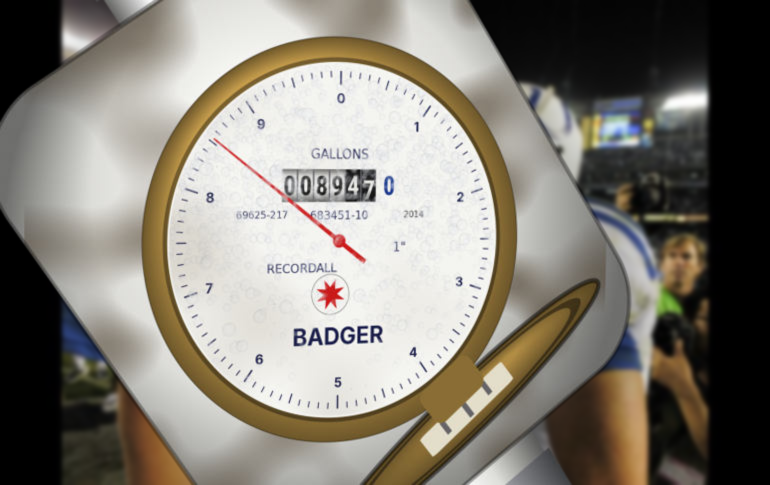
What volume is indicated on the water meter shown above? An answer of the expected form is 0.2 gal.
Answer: 89468.5 gal
